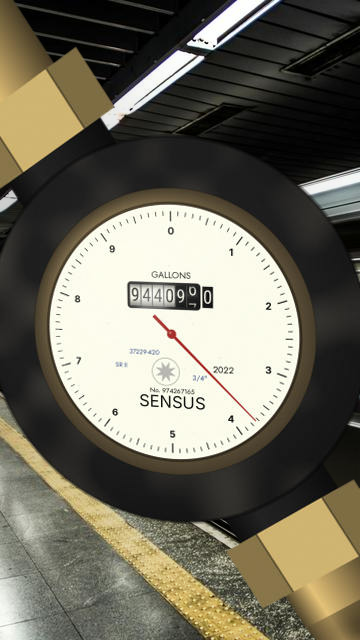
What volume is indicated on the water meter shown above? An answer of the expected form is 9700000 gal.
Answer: 9440963.7 gal
